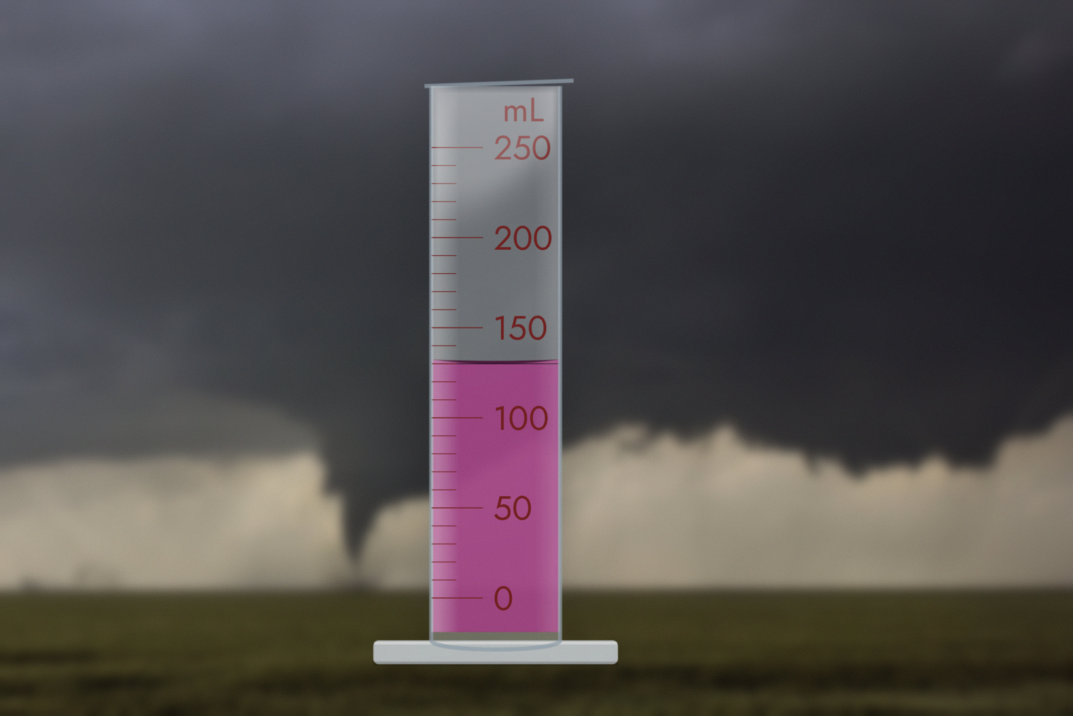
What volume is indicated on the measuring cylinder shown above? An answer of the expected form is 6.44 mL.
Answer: 130 mL
